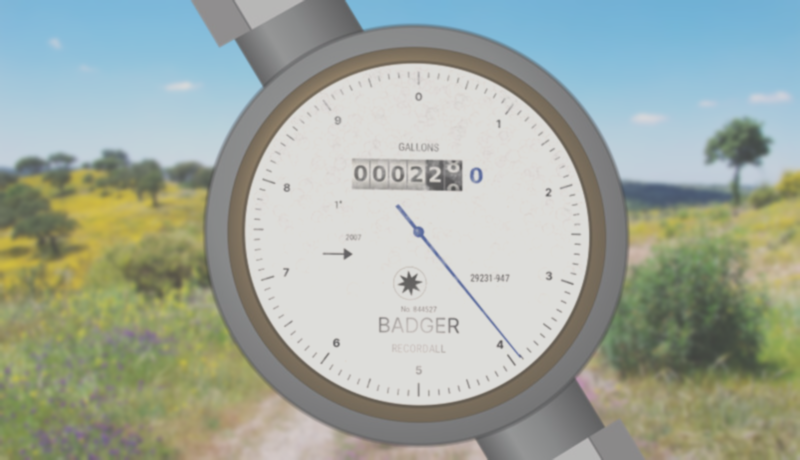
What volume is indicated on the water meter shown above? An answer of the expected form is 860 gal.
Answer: 2283.9 gal
